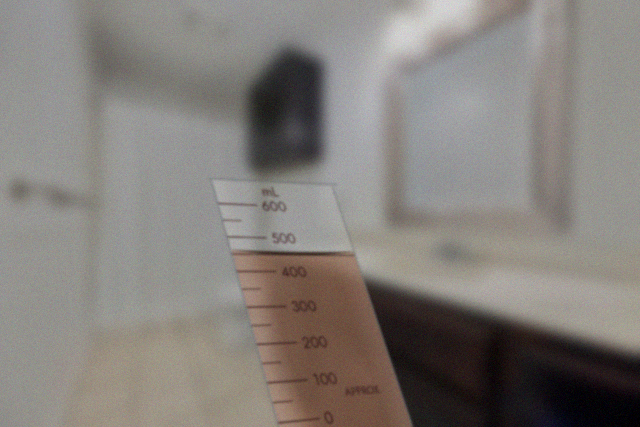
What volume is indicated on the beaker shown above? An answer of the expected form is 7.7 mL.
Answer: 450 mL
